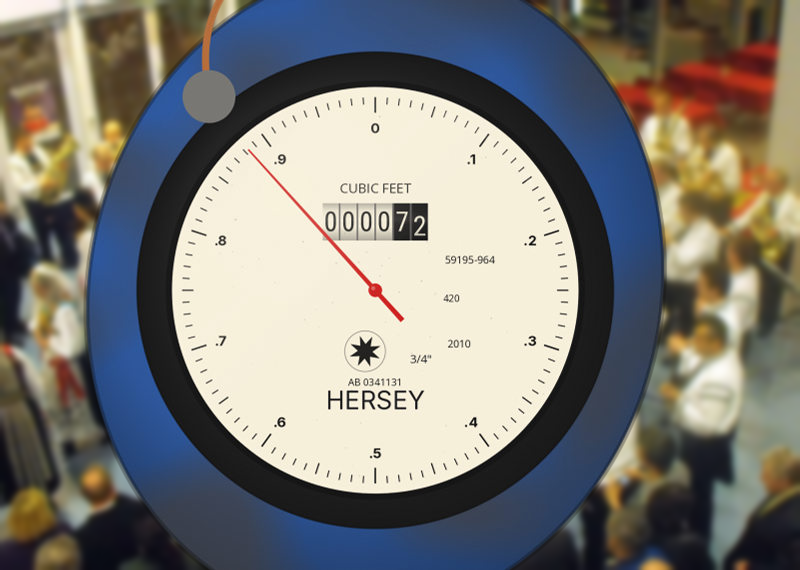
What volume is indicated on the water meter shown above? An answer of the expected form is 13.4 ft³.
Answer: 71.88 ft³
